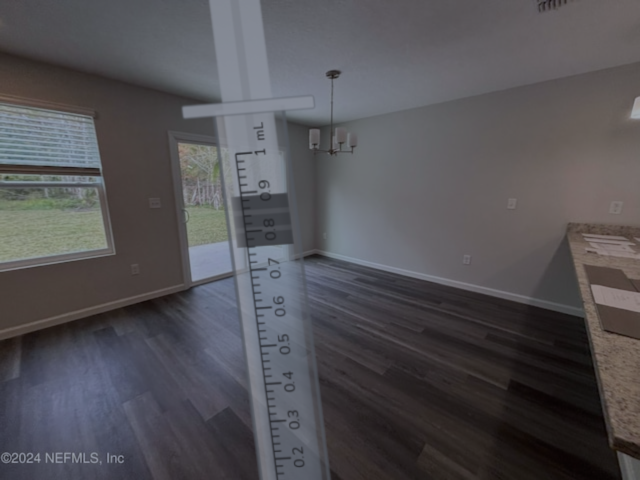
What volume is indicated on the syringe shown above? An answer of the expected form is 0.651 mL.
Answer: 0.76 mL
